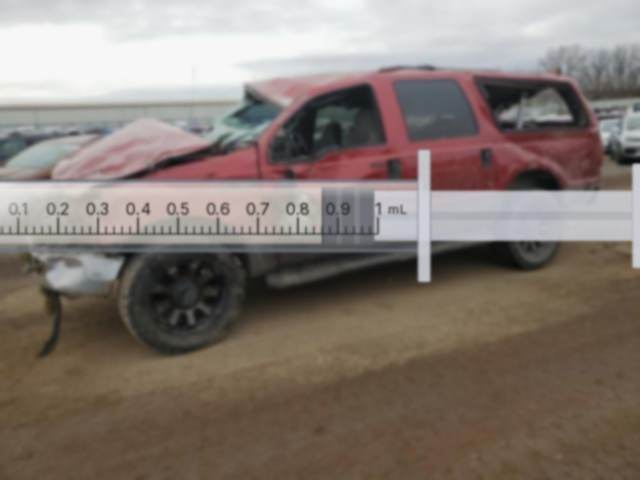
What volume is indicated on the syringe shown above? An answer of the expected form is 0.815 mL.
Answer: 0.86 mL
